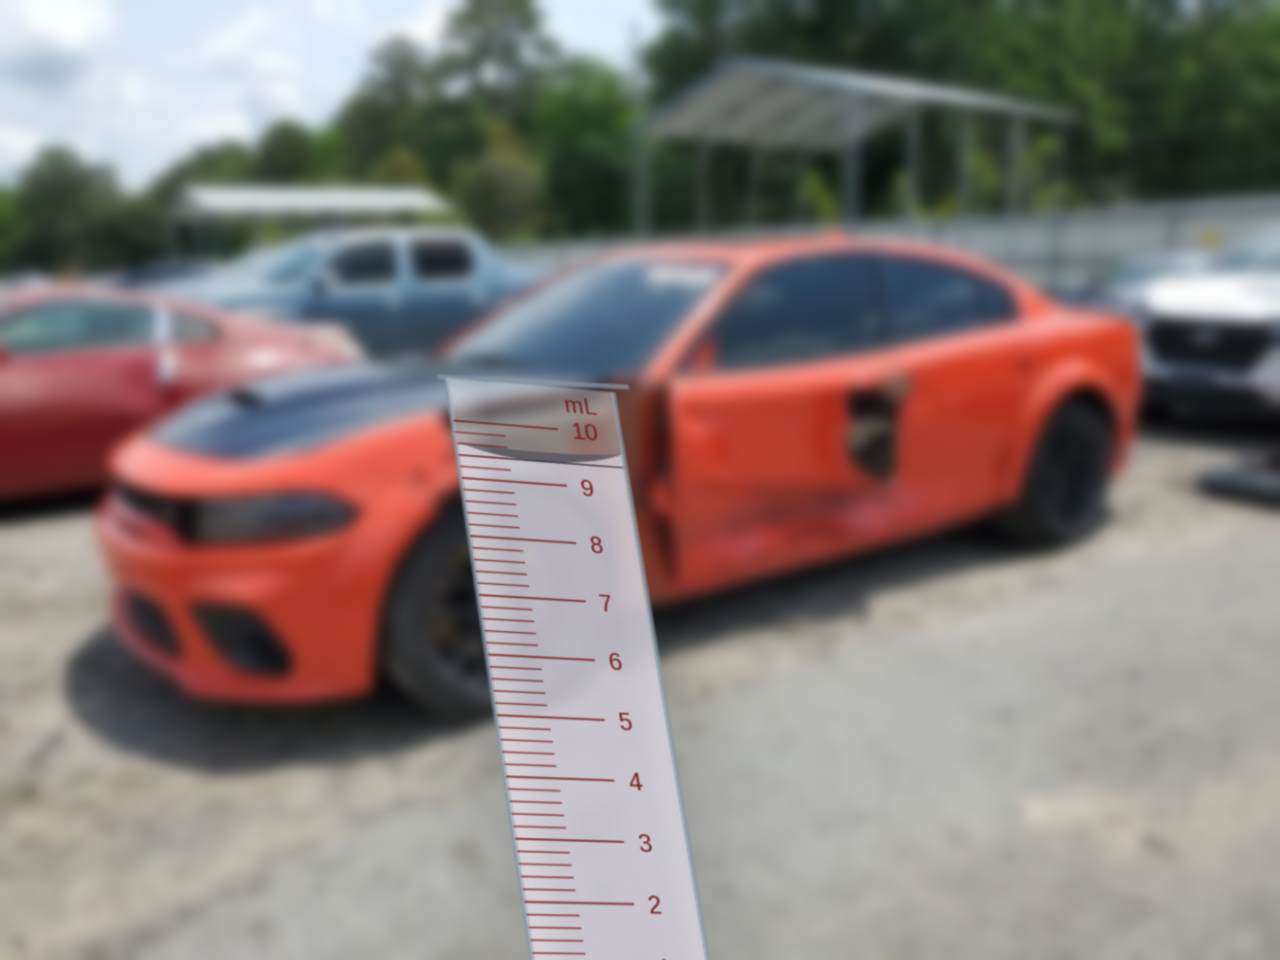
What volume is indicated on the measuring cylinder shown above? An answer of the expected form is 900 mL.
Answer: 9.4 mL
